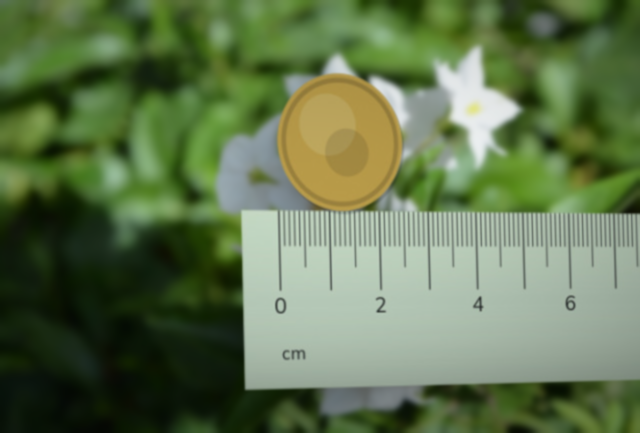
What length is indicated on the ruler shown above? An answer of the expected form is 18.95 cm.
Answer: 2.5 cm
